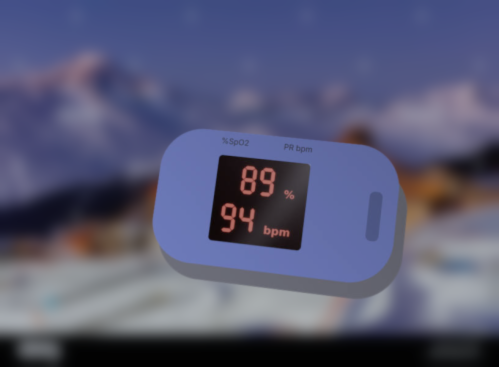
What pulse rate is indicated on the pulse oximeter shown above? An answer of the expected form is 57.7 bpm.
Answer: 94 bpm
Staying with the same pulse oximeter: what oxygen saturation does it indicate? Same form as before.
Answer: 89 %
